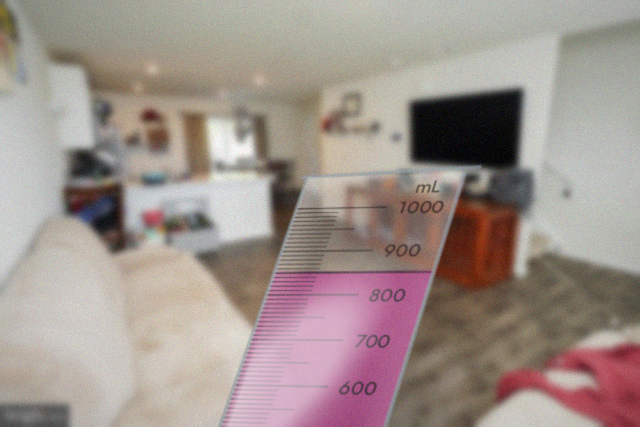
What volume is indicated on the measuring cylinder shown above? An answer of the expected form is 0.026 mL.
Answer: 850 mL
